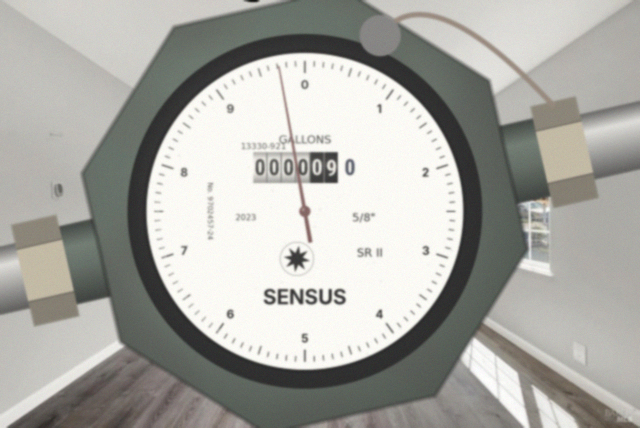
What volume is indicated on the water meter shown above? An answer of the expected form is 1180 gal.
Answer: 89.7 gal
